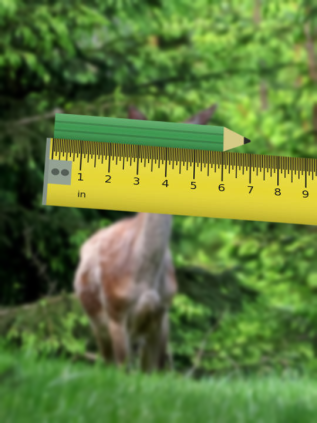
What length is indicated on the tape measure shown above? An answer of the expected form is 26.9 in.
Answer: 7 in
